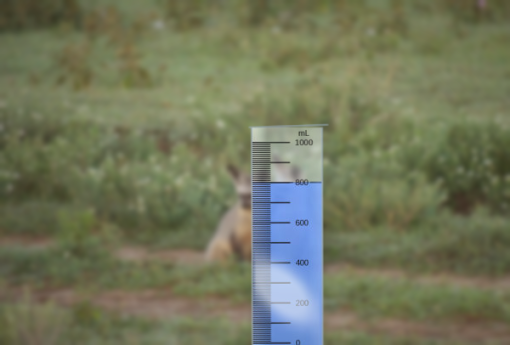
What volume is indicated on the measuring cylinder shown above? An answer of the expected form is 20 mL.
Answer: 800 mL
